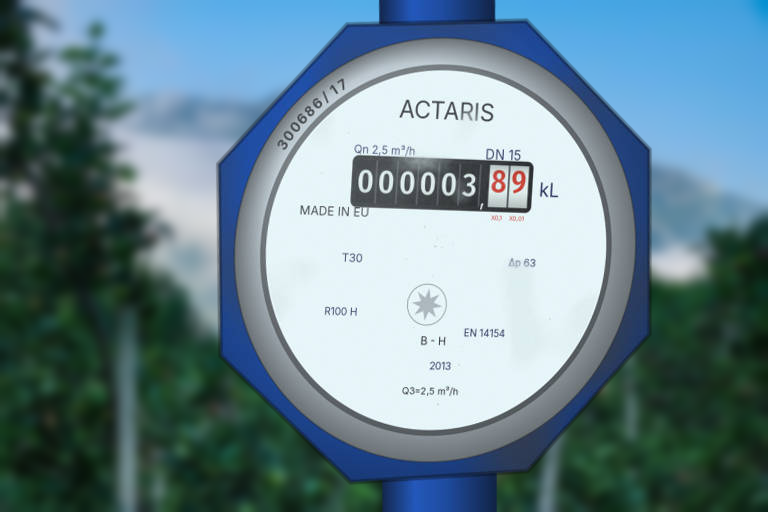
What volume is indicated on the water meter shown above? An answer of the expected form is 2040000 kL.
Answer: 3.89 kL
